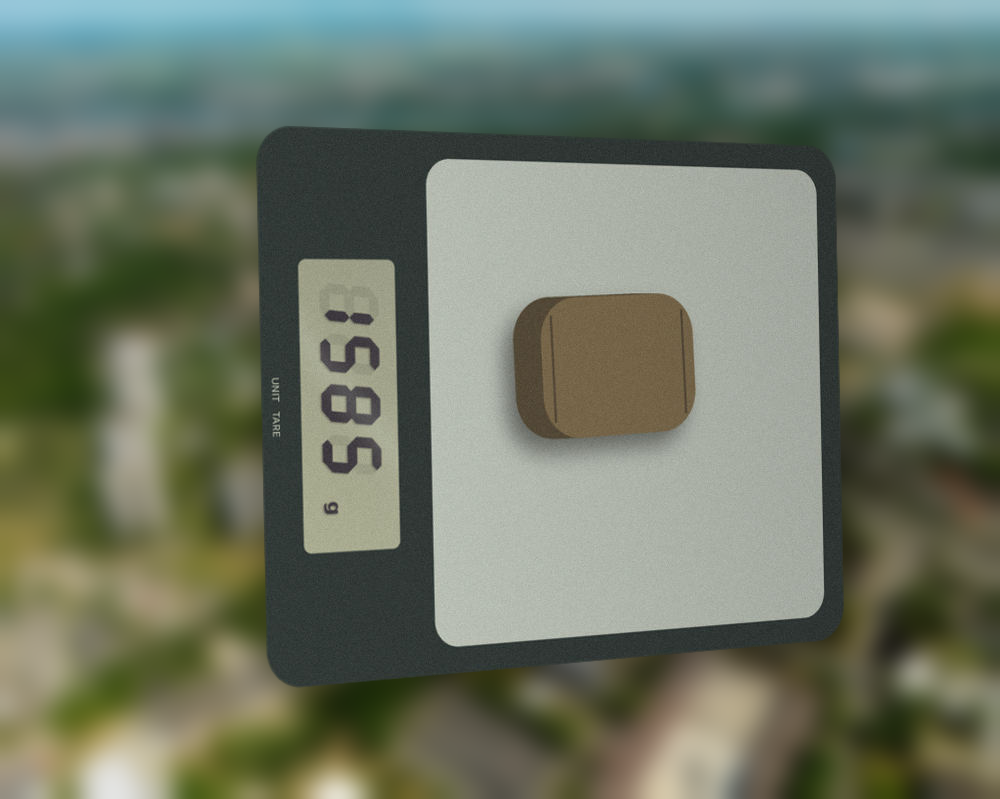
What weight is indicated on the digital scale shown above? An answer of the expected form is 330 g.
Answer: 1585 g
